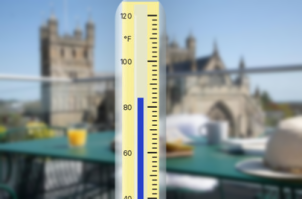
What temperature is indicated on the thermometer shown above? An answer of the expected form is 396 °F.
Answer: 84 °F
